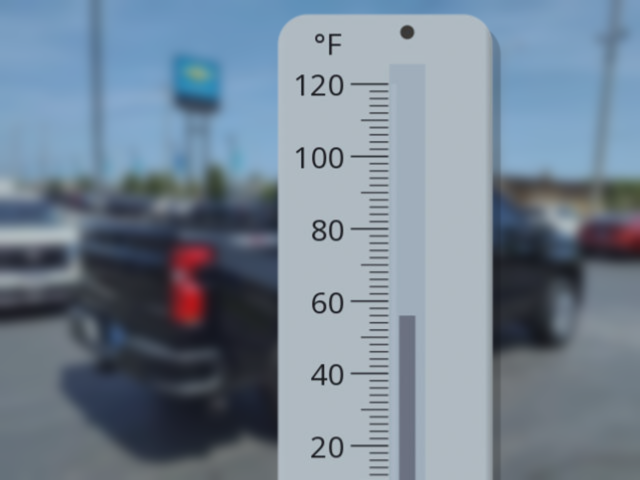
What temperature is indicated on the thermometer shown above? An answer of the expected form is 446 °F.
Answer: 56 °F
